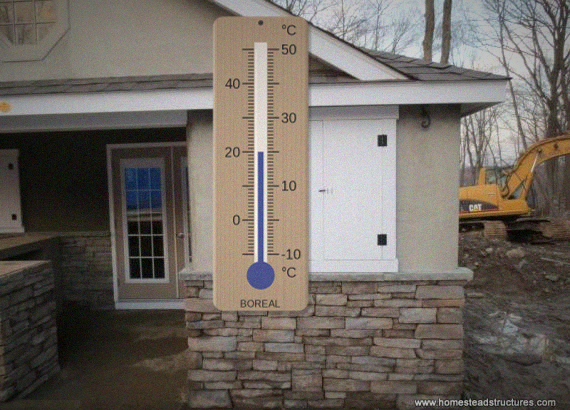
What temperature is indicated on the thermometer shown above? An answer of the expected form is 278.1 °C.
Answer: 20 °C
